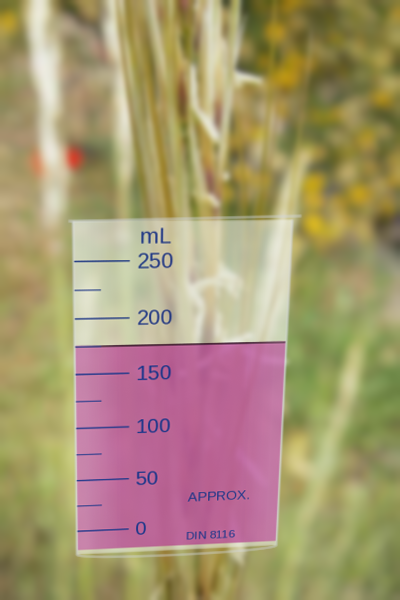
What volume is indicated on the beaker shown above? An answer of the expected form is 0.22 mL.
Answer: 175 mL
